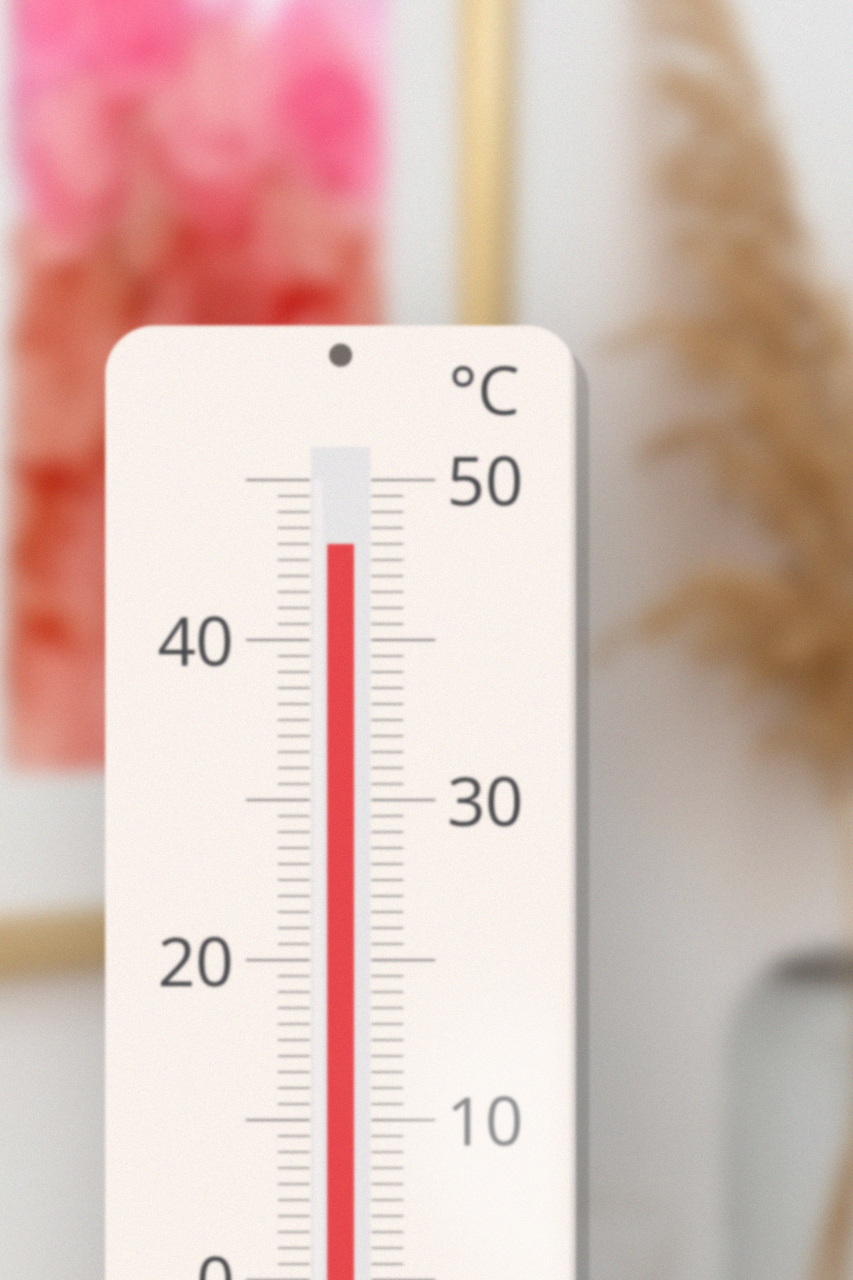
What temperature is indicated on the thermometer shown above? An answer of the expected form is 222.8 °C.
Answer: 46 °C
